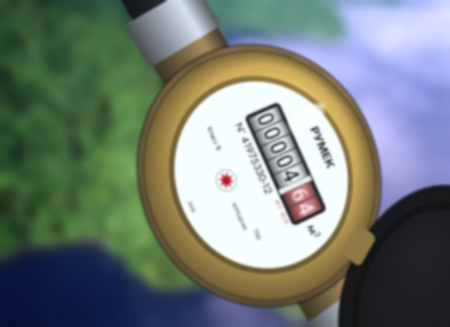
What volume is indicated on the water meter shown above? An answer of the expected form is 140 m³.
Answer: 4.64 m³
